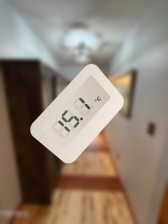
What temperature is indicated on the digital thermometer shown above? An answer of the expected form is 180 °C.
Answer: 15.1 °C
